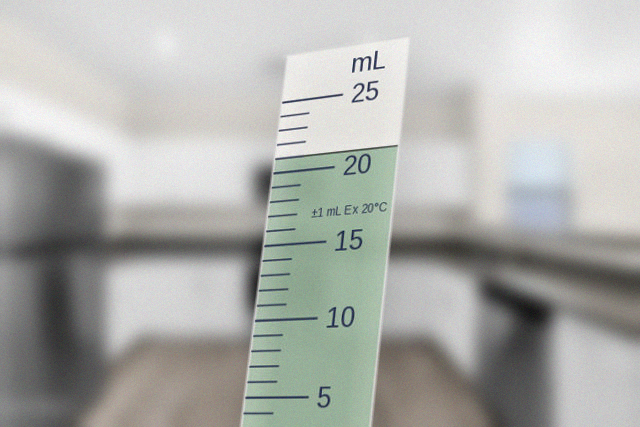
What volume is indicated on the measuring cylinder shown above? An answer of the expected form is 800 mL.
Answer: 21 mL
